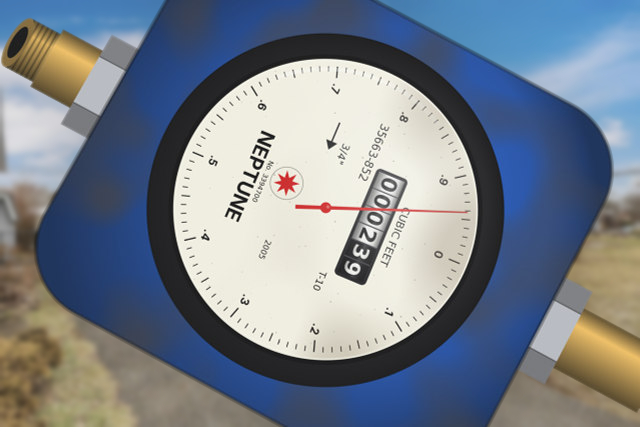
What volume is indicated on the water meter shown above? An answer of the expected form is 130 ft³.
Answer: 238.94 ft³
